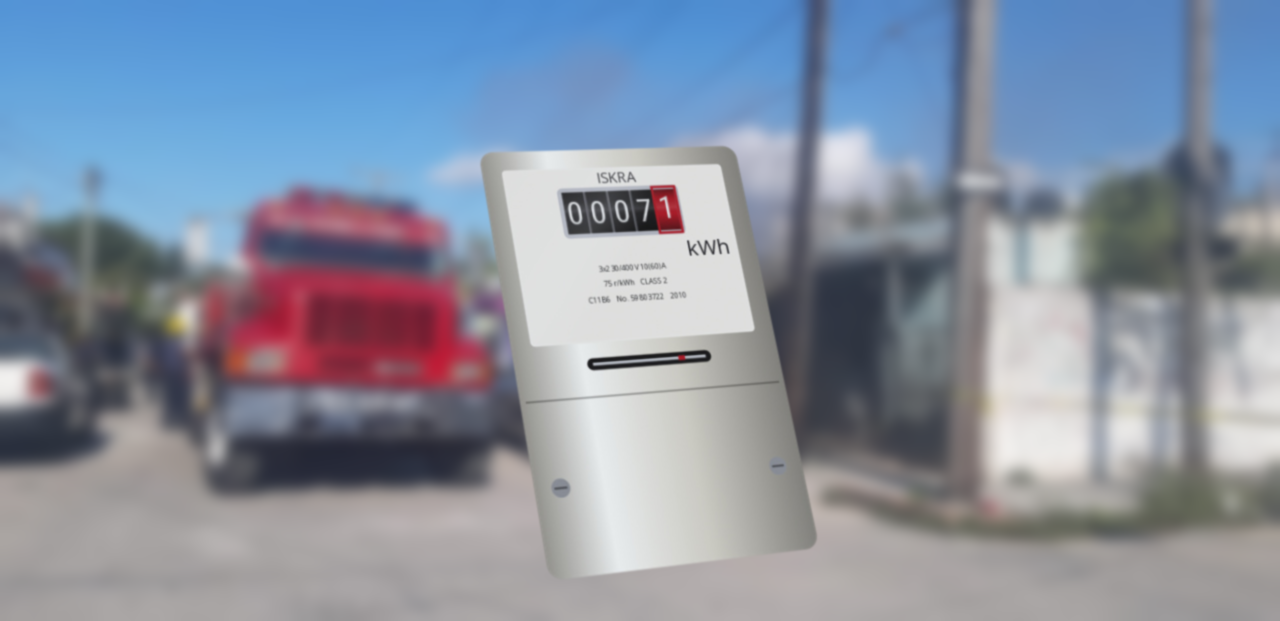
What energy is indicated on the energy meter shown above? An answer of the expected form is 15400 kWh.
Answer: 7.1 kWh
